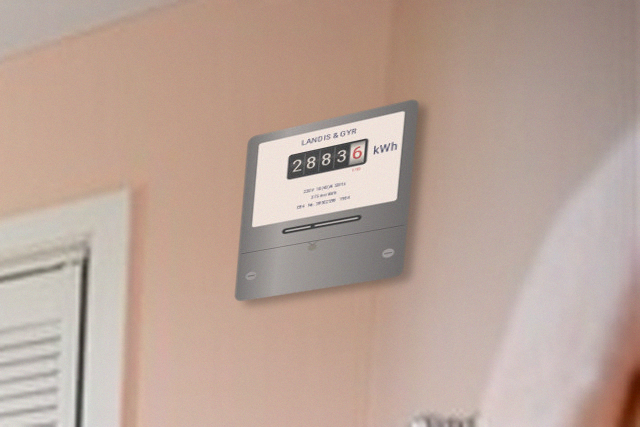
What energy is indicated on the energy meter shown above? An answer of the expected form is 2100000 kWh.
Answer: 2883.6 kWh
